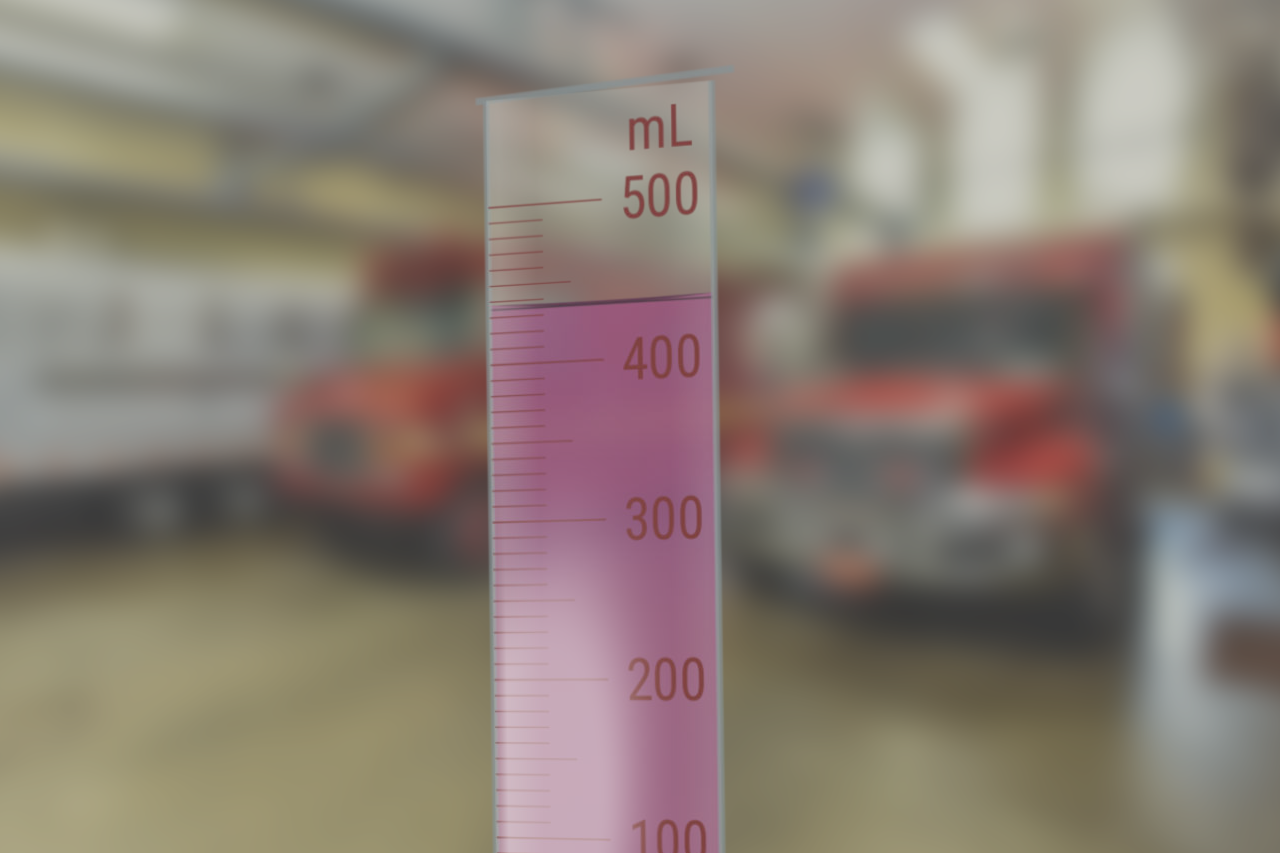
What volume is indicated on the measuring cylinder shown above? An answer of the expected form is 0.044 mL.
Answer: 435 mL
